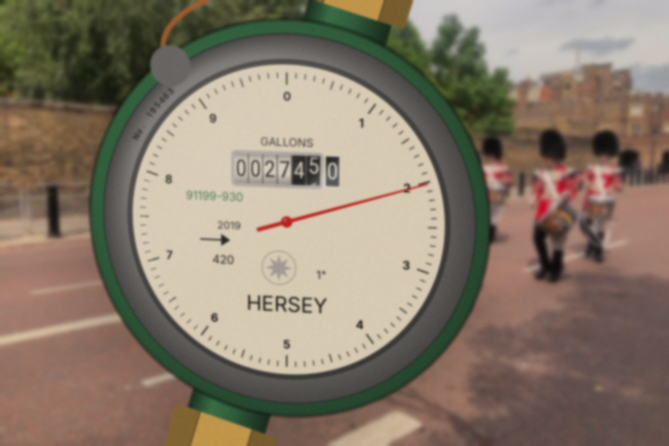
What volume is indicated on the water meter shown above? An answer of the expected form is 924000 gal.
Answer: 27452.0 gal
